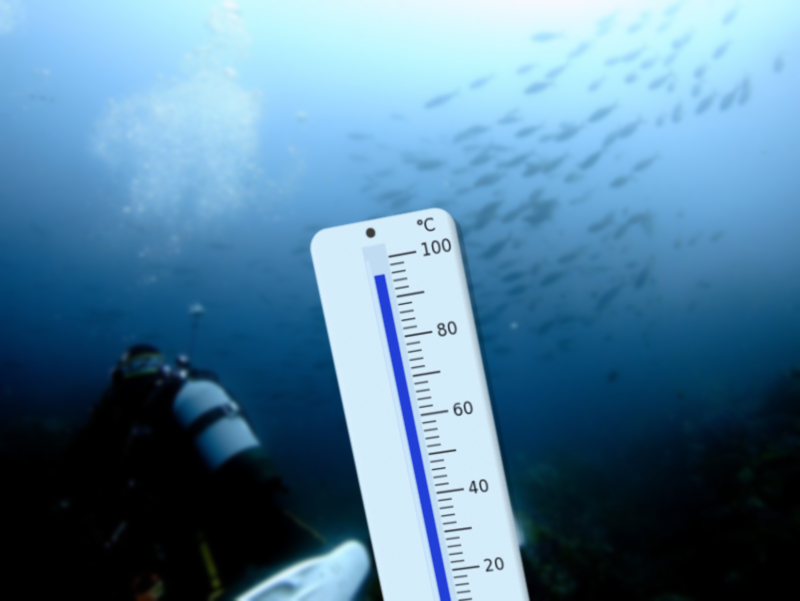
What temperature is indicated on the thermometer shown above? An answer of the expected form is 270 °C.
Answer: 96 °C
